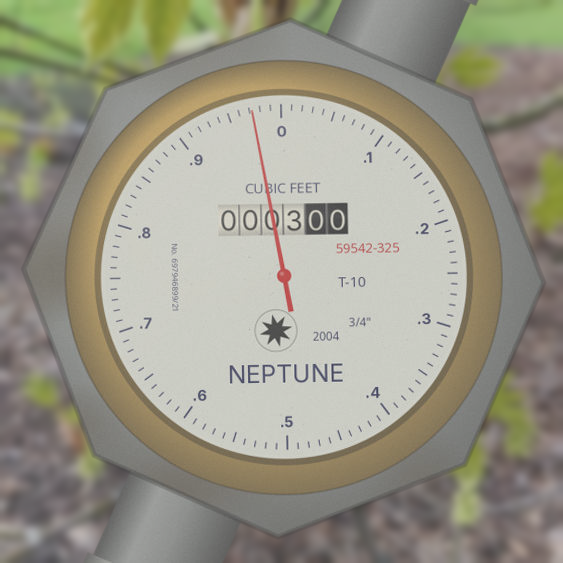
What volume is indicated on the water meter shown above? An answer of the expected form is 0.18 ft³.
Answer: 299.97 ft³
